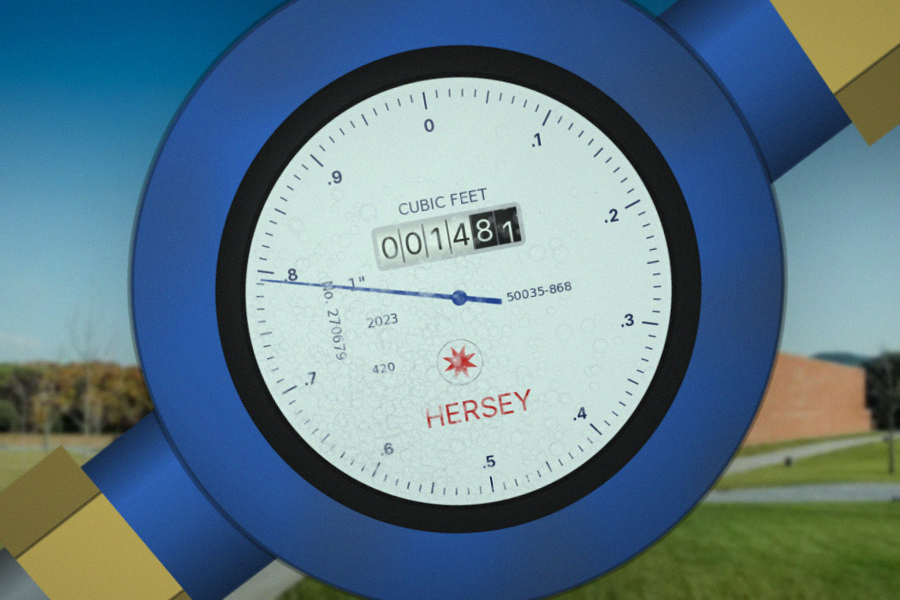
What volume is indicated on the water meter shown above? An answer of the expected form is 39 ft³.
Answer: 1480.79 ft³
